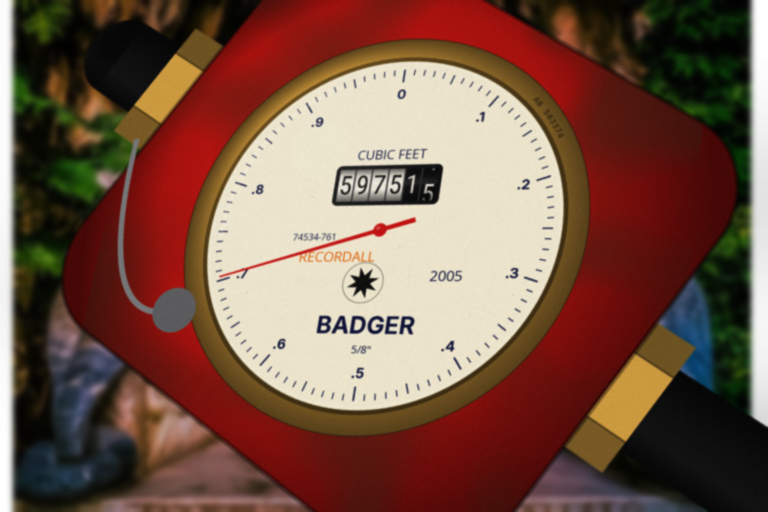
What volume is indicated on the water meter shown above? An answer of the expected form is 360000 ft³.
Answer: 597514.70 ft³
